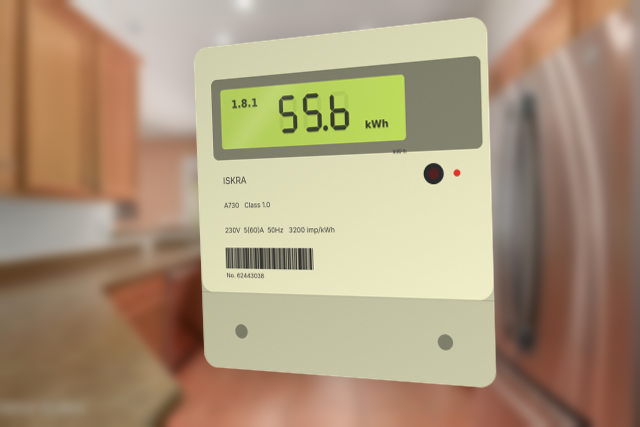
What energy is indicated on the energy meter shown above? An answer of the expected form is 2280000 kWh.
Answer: 55.6 kWh
